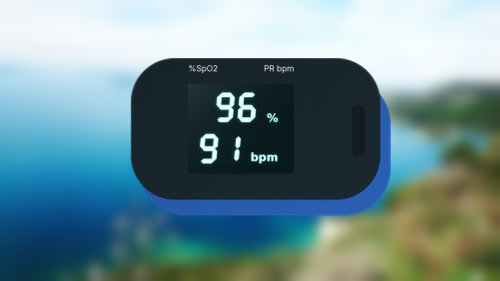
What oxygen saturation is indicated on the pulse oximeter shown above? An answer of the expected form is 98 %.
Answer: 96 %
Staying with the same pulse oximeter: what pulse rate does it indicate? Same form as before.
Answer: 91 bpm
